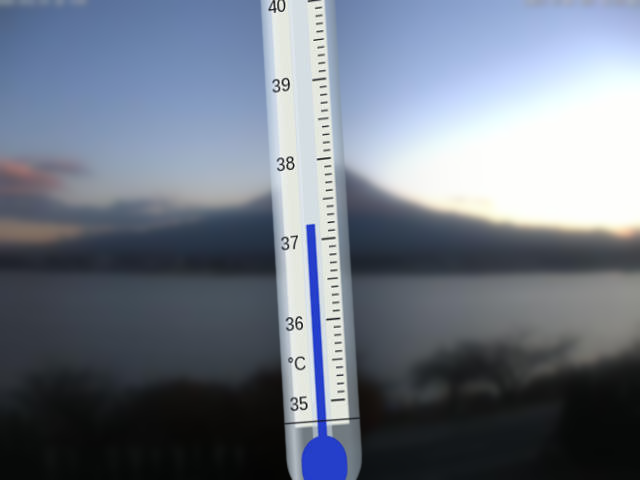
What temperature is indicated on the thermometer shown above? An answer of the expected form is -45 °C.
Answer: 37.2 °C
